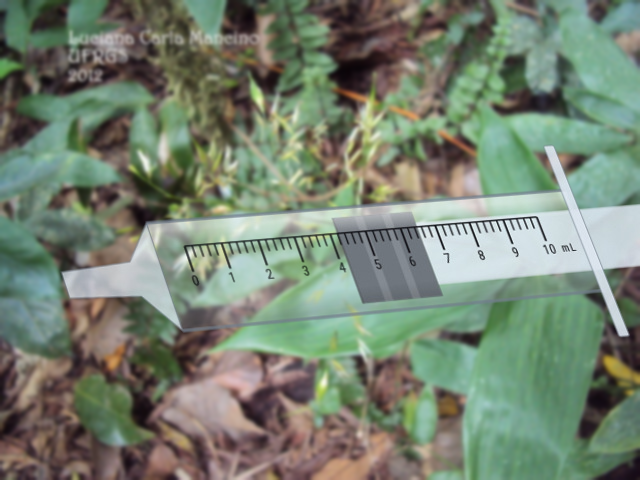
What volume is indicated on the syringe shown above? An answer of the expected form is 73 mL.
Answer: 4.2 mL
